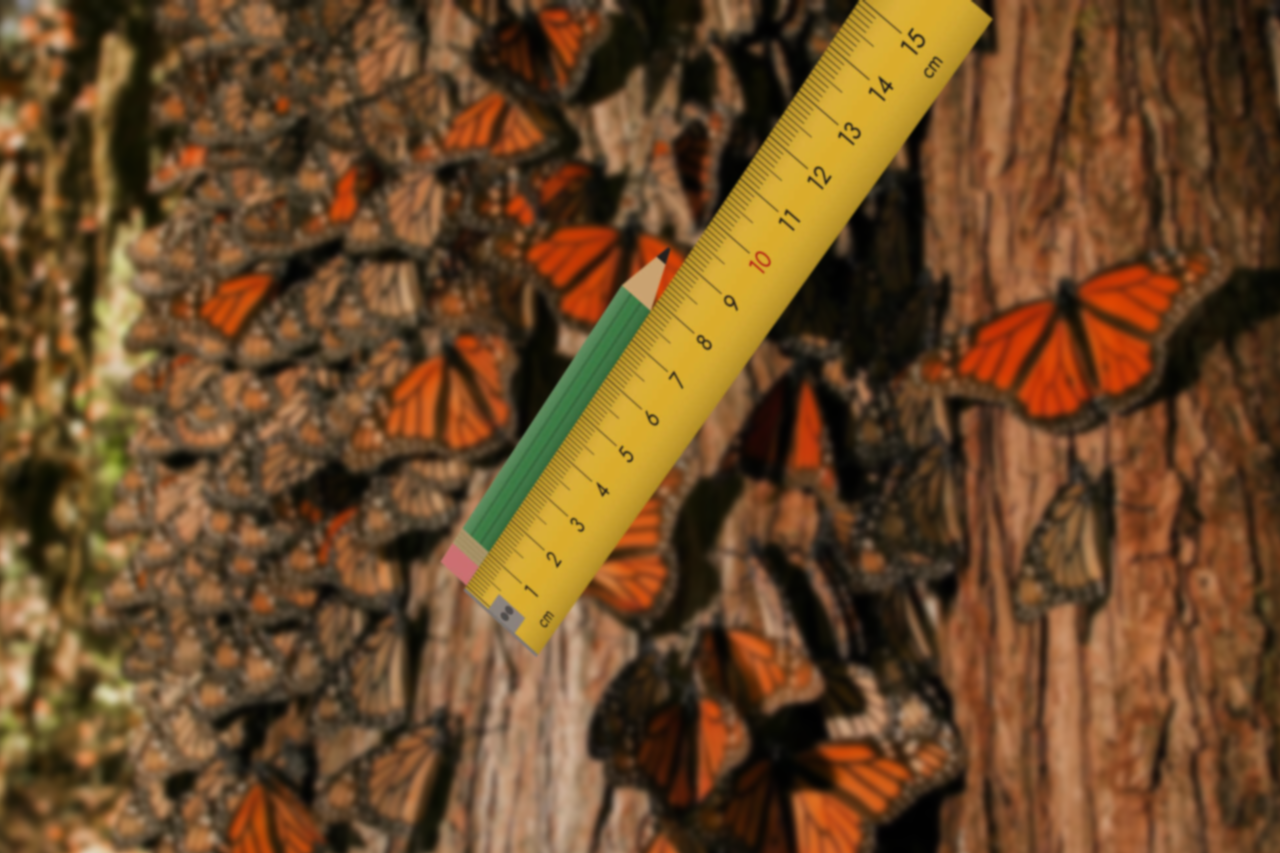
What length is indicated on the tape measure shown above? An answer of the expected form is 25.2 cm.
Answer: 9 cm
